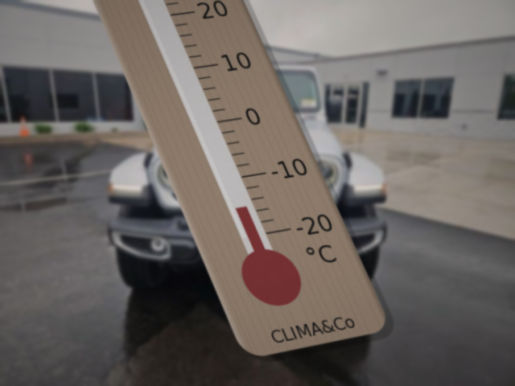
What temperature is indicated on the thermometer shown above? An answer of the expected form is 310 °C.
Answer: -15 °C
